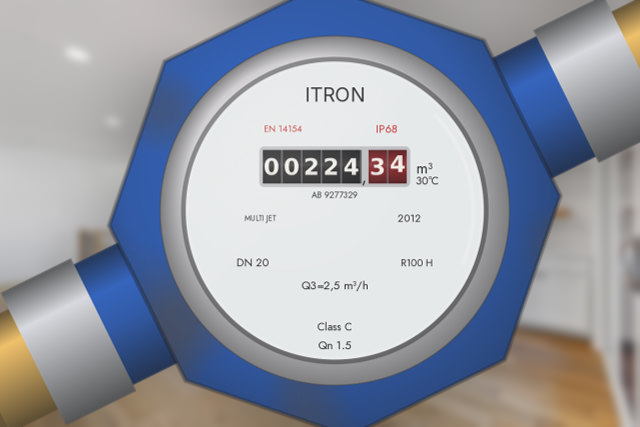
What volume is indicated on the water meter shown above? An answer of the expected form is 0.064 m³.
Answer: 224.34 m³
